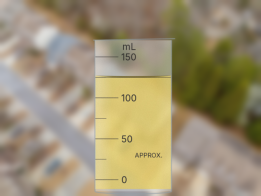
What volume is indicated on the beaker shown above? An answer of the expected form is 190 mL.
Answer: 125 mL
